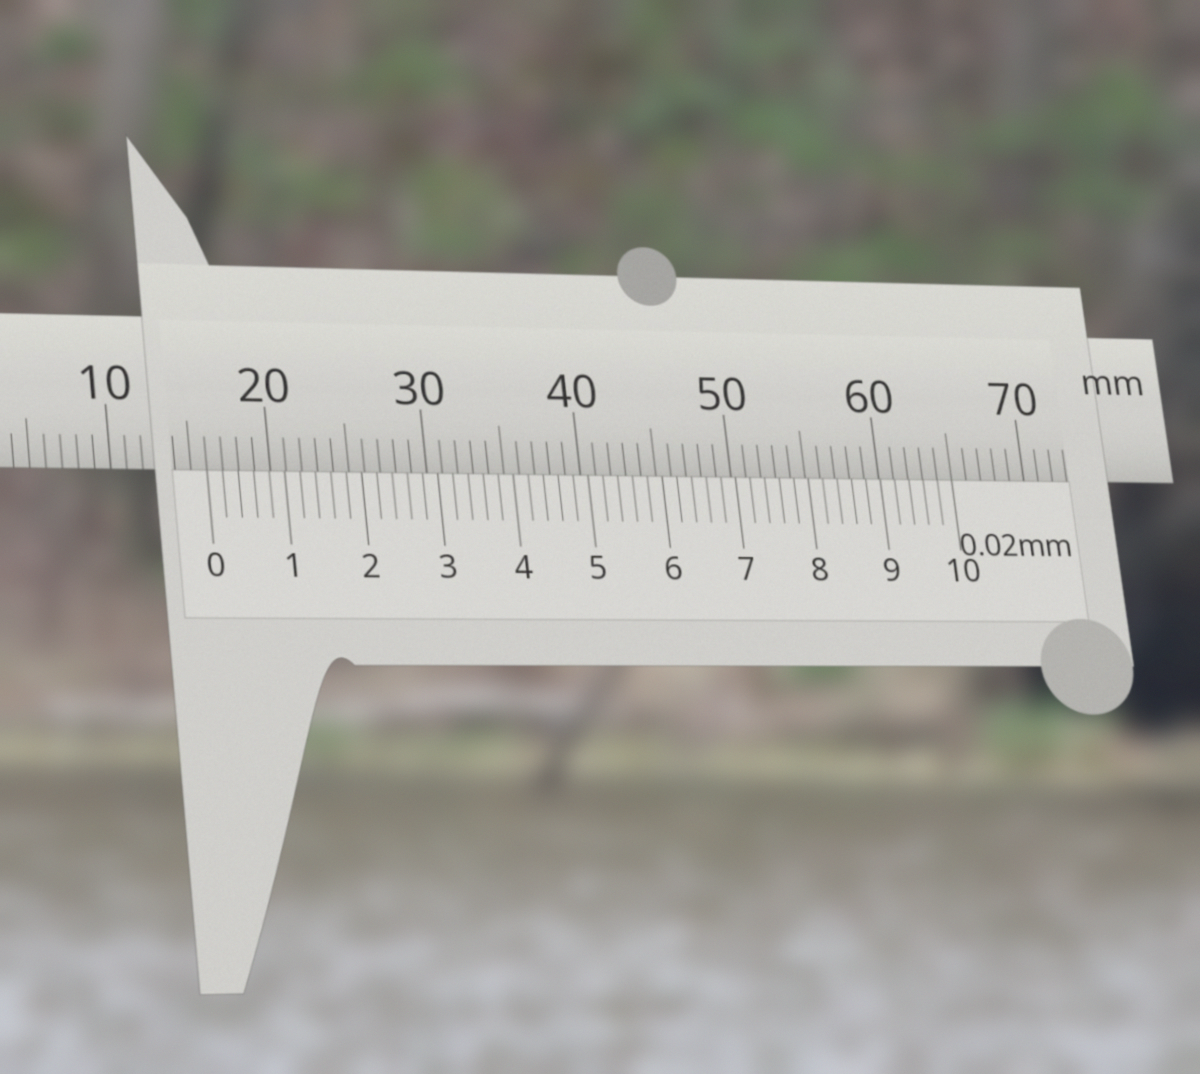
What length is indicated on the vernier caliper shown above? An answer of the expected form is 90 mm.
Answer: 16.0 mm
